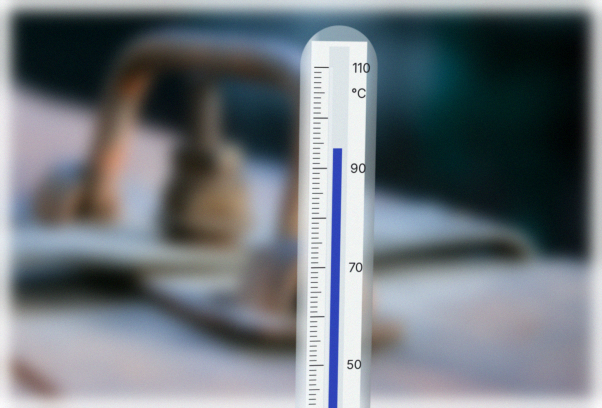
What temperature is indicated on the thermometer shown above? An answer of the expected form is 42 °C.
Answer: 94 °C
